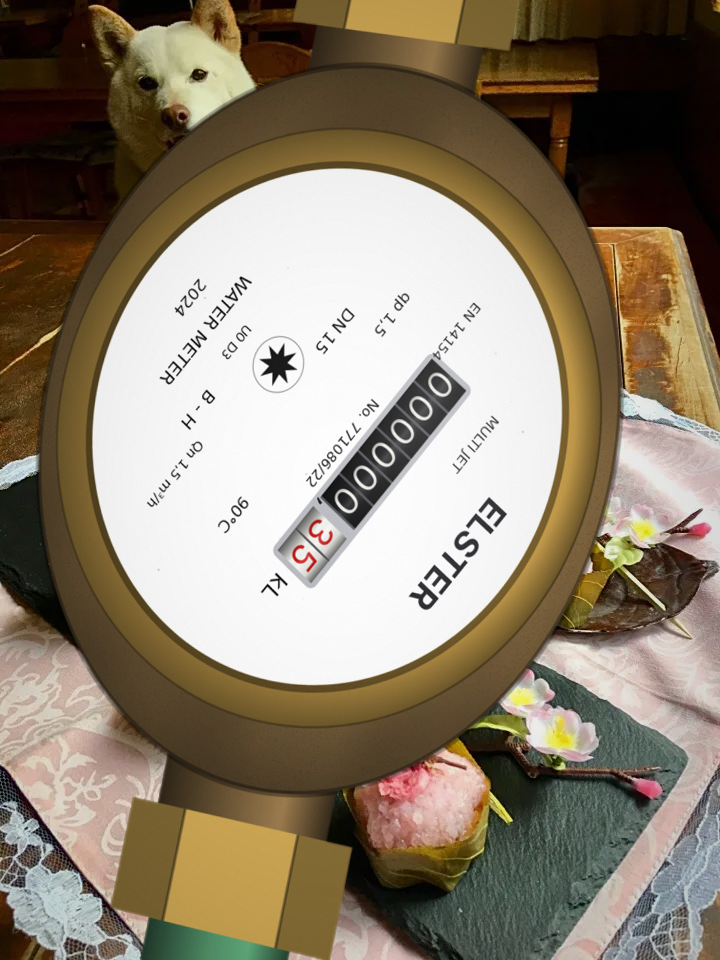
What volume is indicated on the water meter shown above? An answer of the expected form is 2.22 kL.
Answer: 0.35 kL
